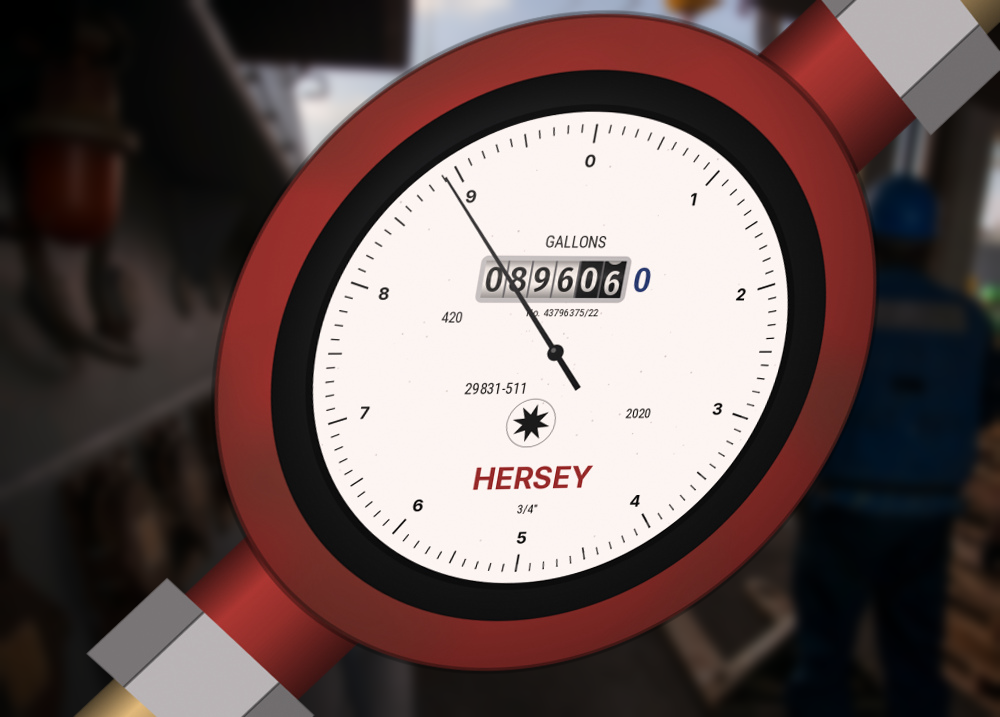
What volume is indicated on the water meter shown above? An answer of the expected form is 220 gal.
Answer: 896058.9 gal
